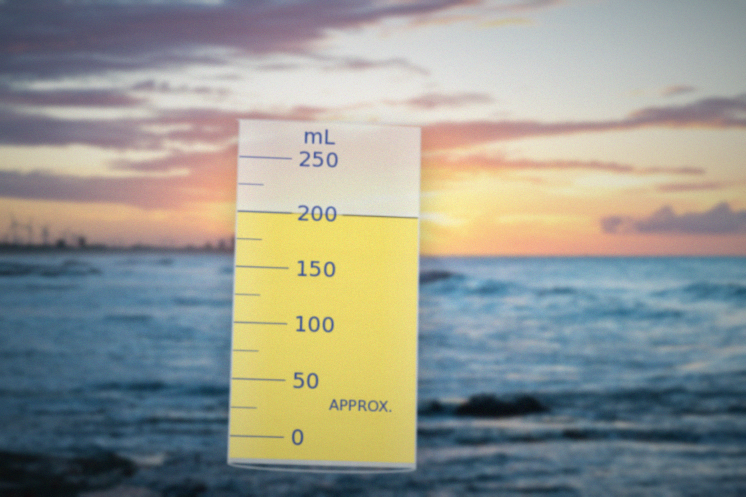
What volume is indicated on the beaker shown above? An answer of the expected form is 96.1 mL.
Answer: 200 mL
